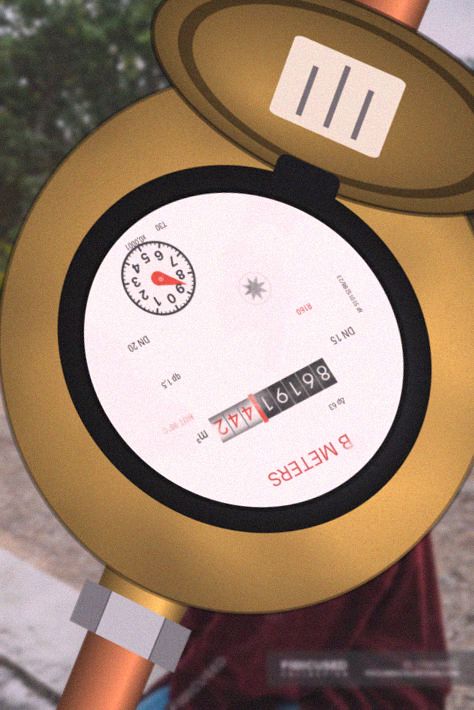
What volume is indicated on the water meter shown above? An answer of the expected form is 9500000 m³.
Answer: 86191.4428 m³
